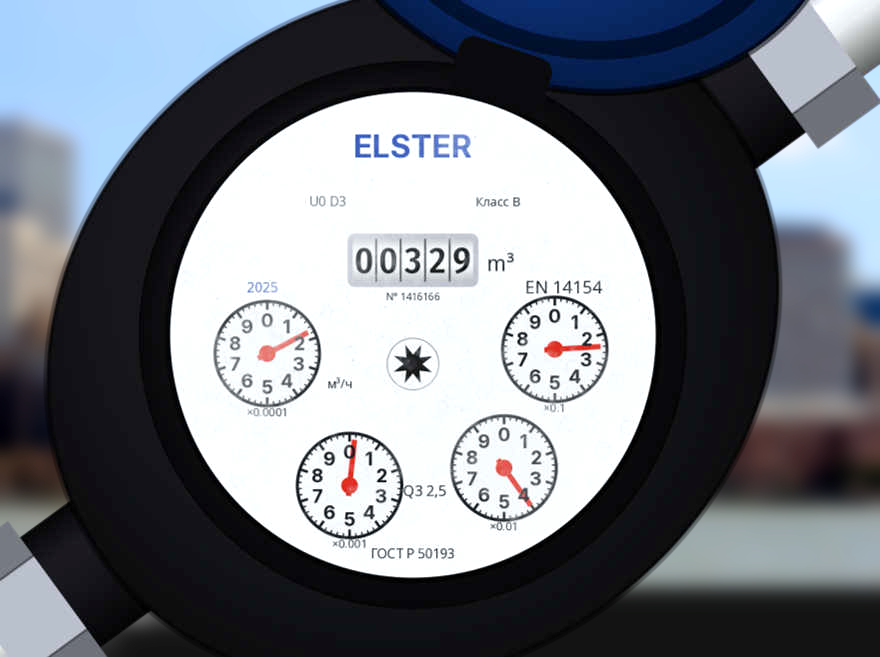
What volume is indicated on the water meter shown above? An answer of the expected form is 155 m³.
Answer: 329.2401 m³
